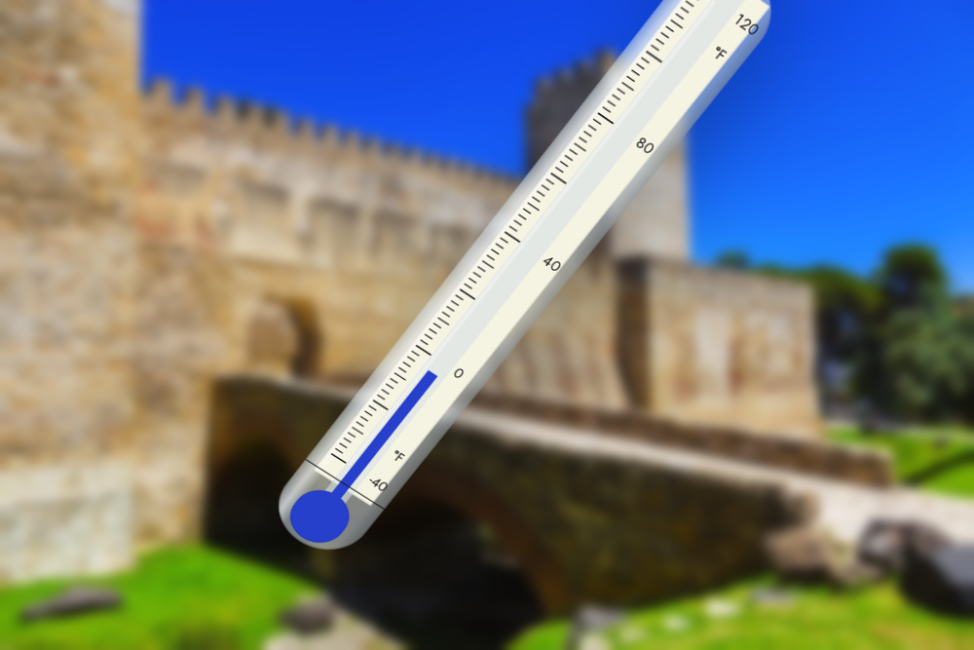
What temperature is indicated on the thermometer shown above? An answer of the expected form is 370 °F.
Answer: -4 °F
